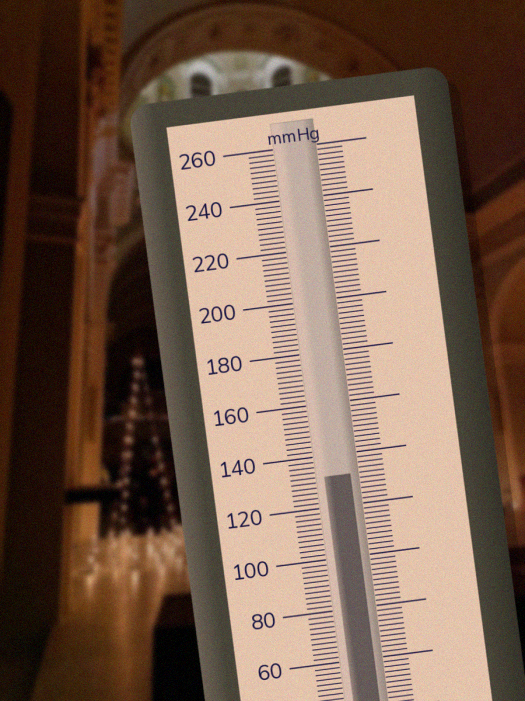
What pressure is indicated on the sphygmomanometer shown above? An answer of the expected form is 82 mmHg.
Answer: 132 mmHg
